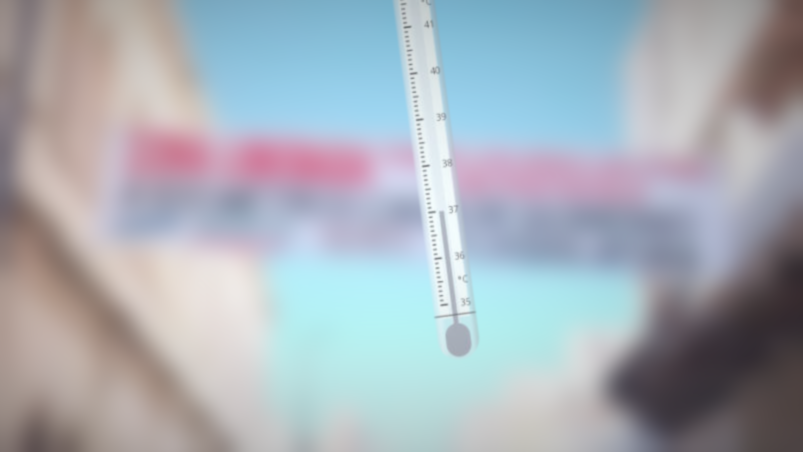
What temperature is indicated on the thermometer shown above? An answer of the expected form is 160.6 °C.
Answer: 37 °C
